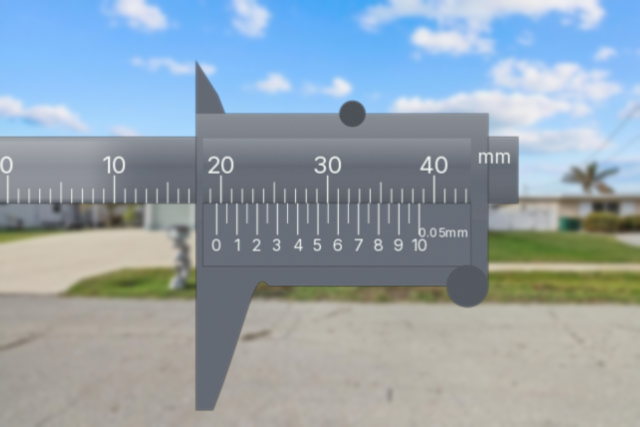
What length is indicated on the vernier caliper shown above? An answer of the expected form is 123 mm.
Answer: 19.6 mm
